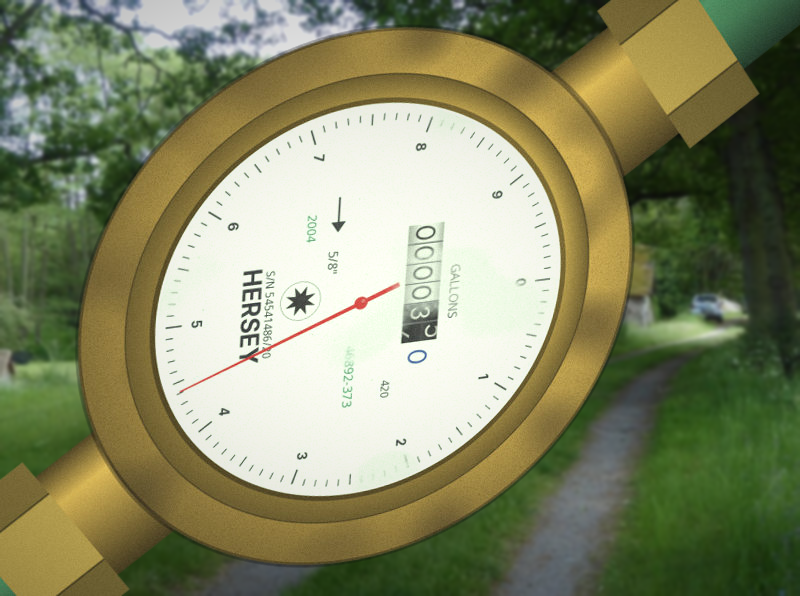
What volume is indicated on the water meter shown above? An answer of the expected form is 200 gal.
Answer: 354.4 gal
